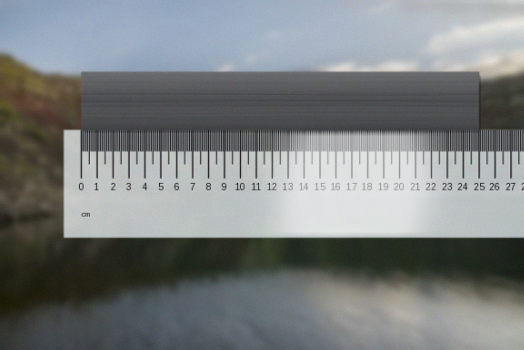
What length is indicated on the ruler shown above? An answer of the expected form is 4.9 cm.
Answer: 25 cm
